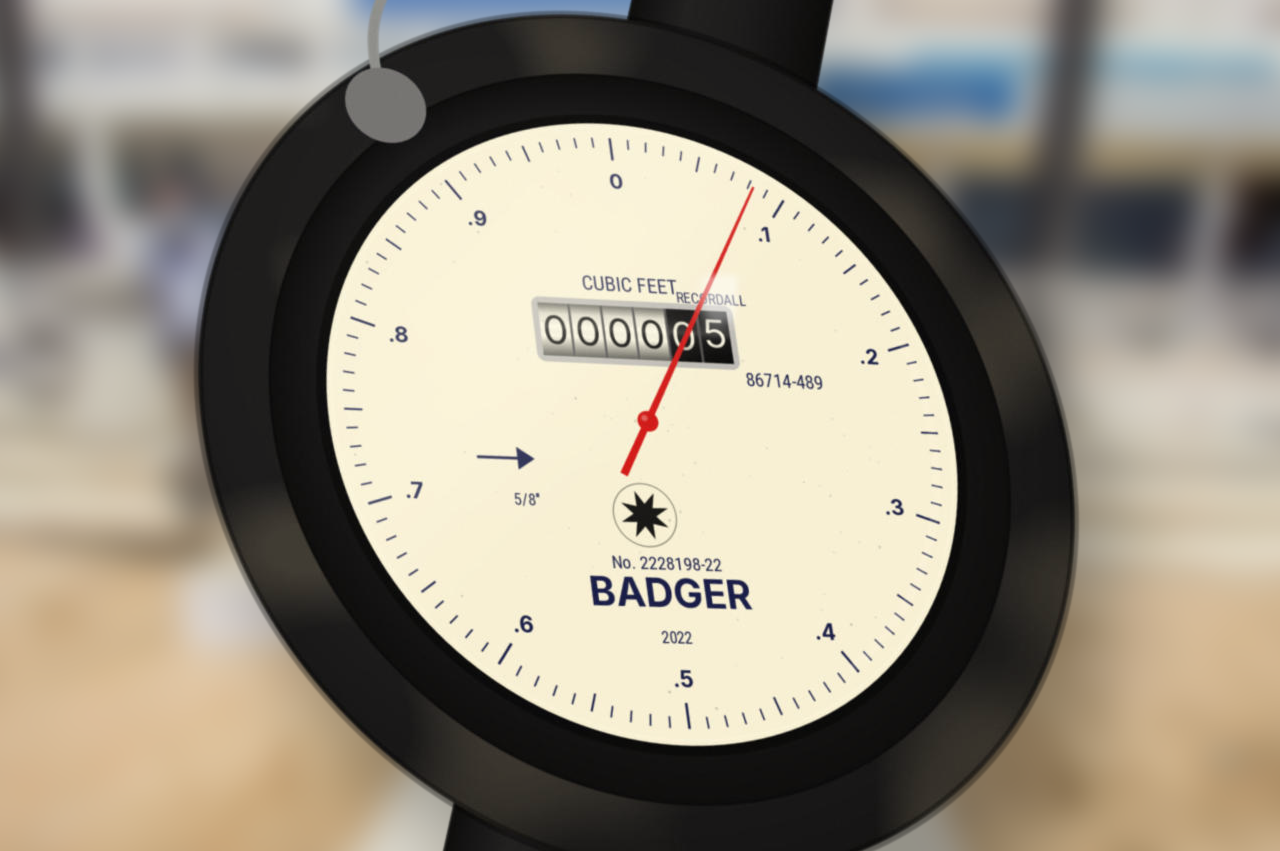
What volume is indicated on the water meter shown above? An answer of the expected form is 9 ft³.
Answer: 5.08 ft³
